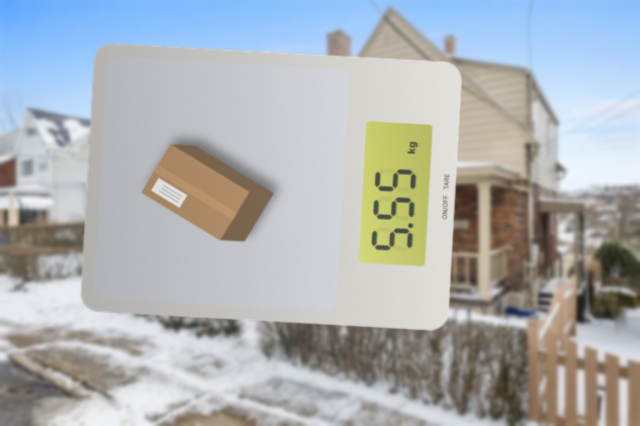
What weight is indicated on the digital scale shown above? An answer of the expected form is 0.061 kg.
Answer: 5.55 kg
